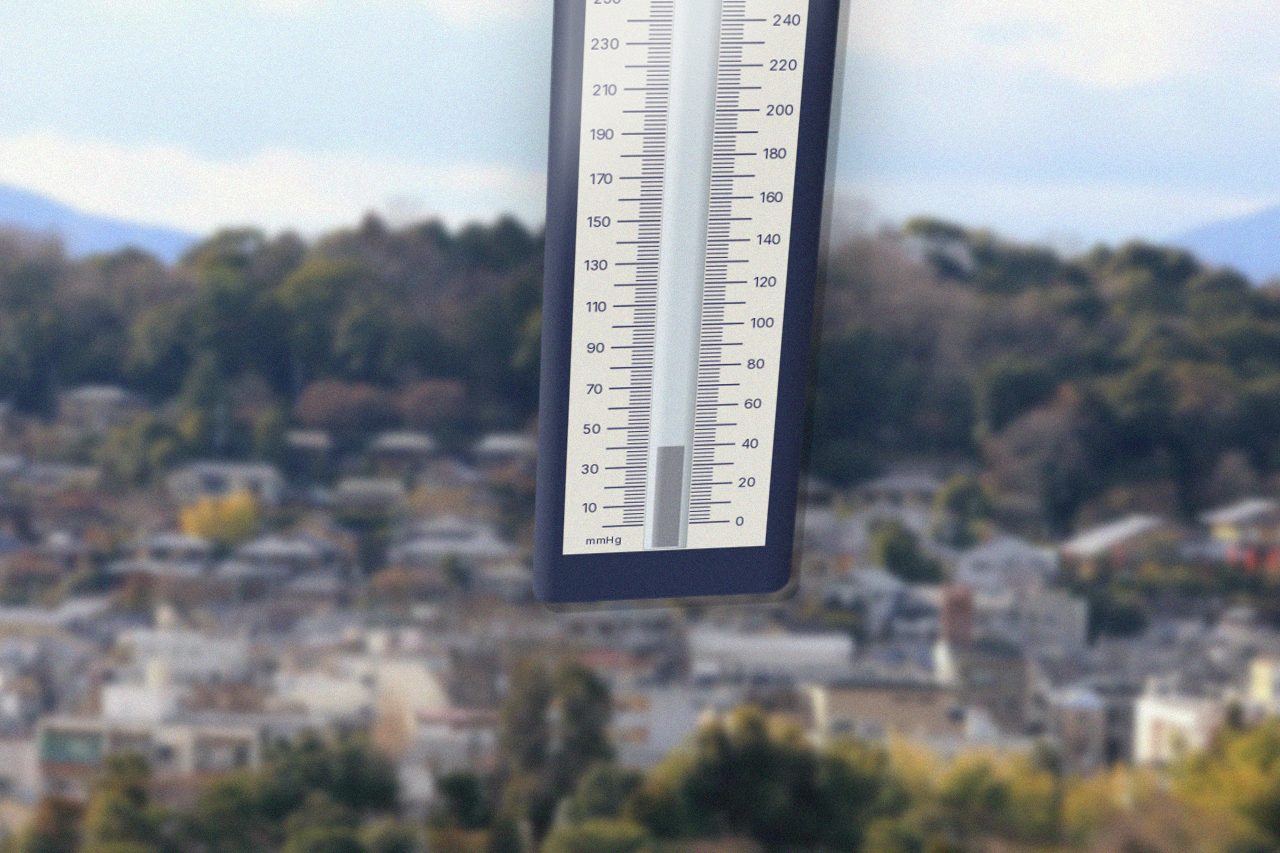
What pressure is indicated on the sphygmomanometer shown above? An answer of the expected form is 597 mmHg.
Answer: 40 mmHg
